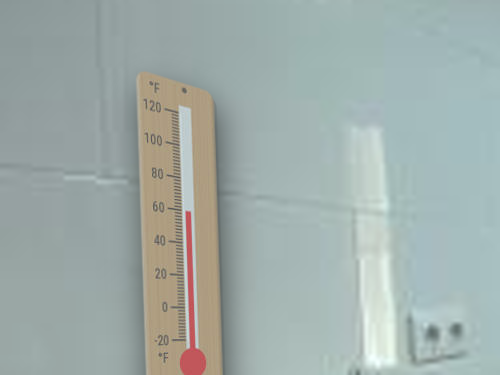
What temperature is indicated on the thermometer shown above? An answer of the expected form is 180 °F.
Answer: 60 °F
